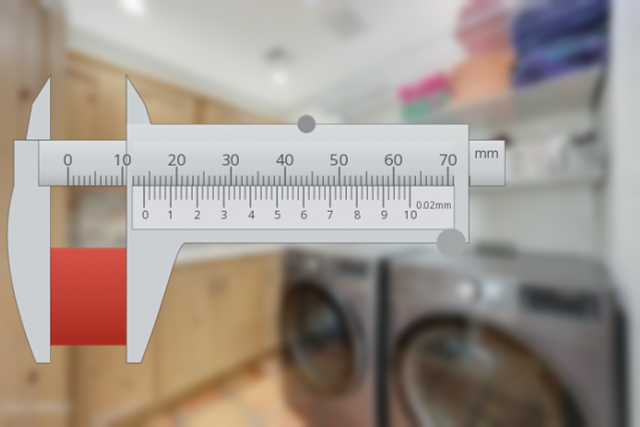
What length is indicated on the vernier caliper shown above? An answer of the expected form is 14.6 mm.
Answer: 14.0 mm
